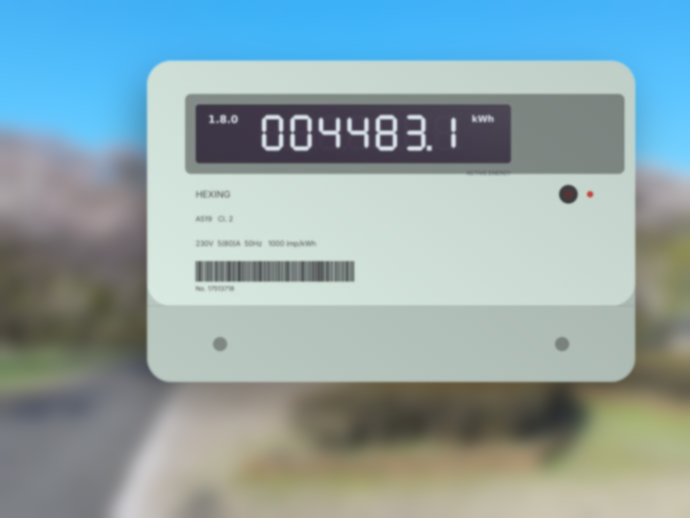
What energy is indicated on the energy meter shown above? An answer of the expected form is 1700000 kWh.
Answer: 4483.1 kWh
